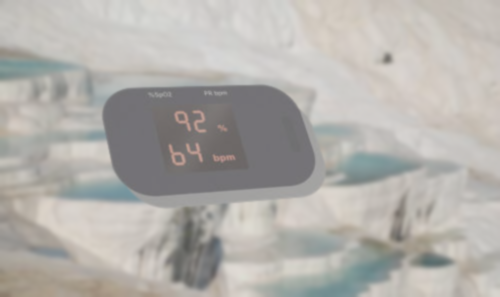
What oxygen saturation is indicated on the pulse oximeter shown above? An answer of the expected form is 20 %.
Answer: 92 %
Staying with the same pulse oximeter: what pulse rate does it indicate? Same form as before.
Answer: 64 bpm
